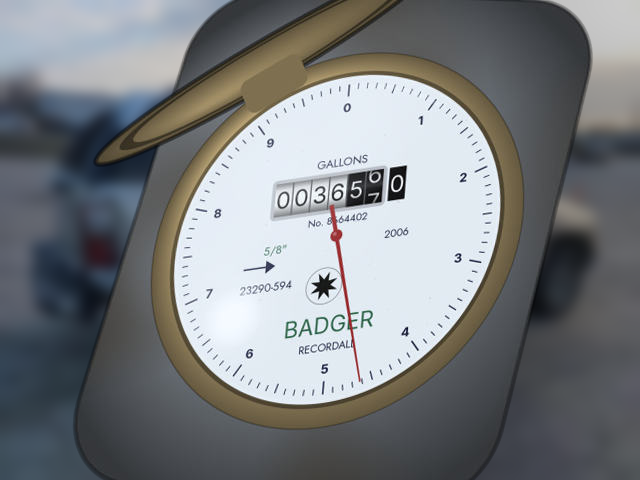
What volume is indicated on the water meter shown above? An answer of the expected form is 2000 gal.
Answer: 36564.6 gal
